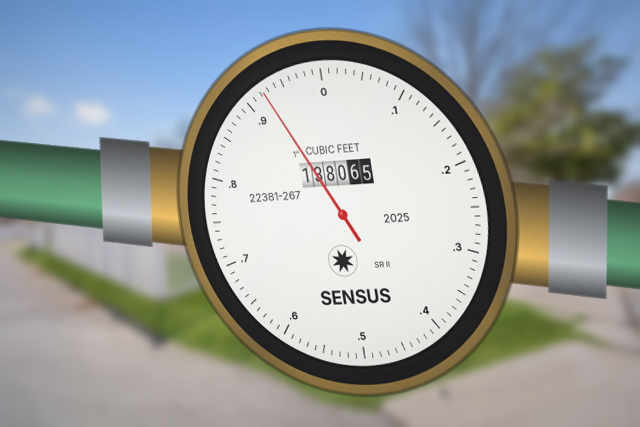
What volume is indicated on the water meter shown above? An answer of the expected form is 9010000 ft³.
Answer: 138064.92 ft³
